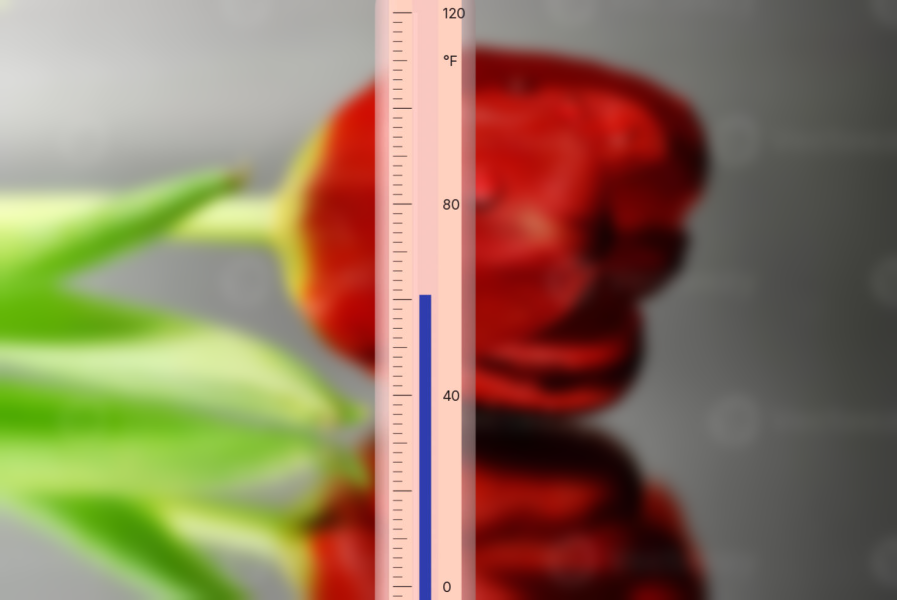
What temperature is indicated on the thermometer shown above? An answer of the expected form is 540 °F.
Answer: 61 °F
